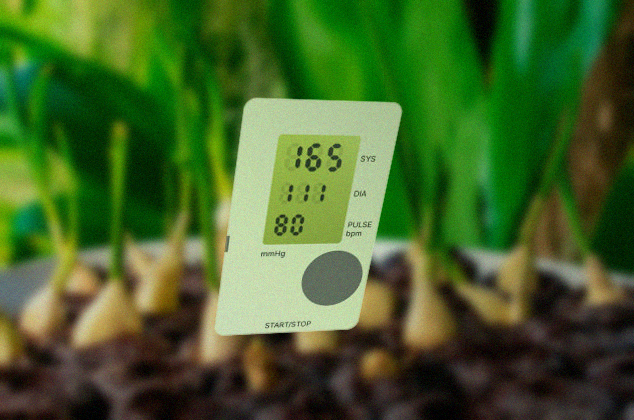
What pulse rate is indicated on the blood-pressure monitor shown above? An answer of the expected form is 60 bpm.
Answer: 80 bpm
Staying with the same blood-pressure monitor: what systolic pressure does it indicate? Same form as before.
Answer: 165 mmHg
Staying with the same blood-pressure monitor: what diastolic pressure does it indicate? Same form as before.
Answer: 111 mmHg
